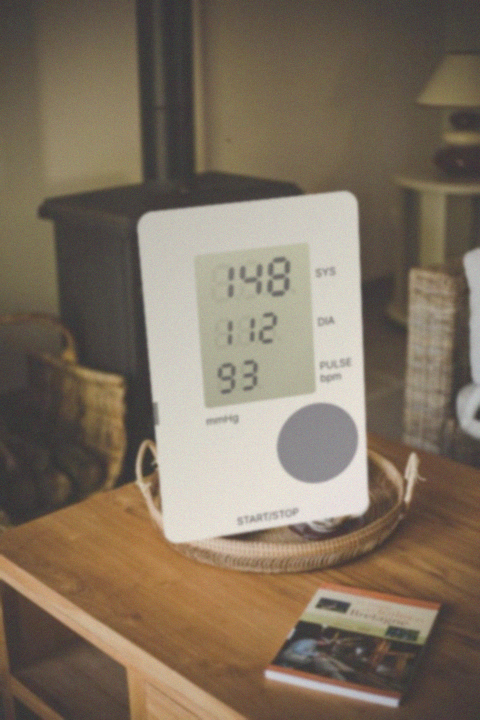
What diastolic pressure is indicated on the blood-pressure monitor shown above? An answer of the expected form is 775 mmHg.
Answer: 112 mmHg
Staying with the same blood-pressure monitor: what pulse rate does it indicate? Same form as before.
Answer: 93 bpm
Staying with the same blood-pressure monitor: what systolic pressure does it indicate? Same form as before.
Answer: 148 mmHg
